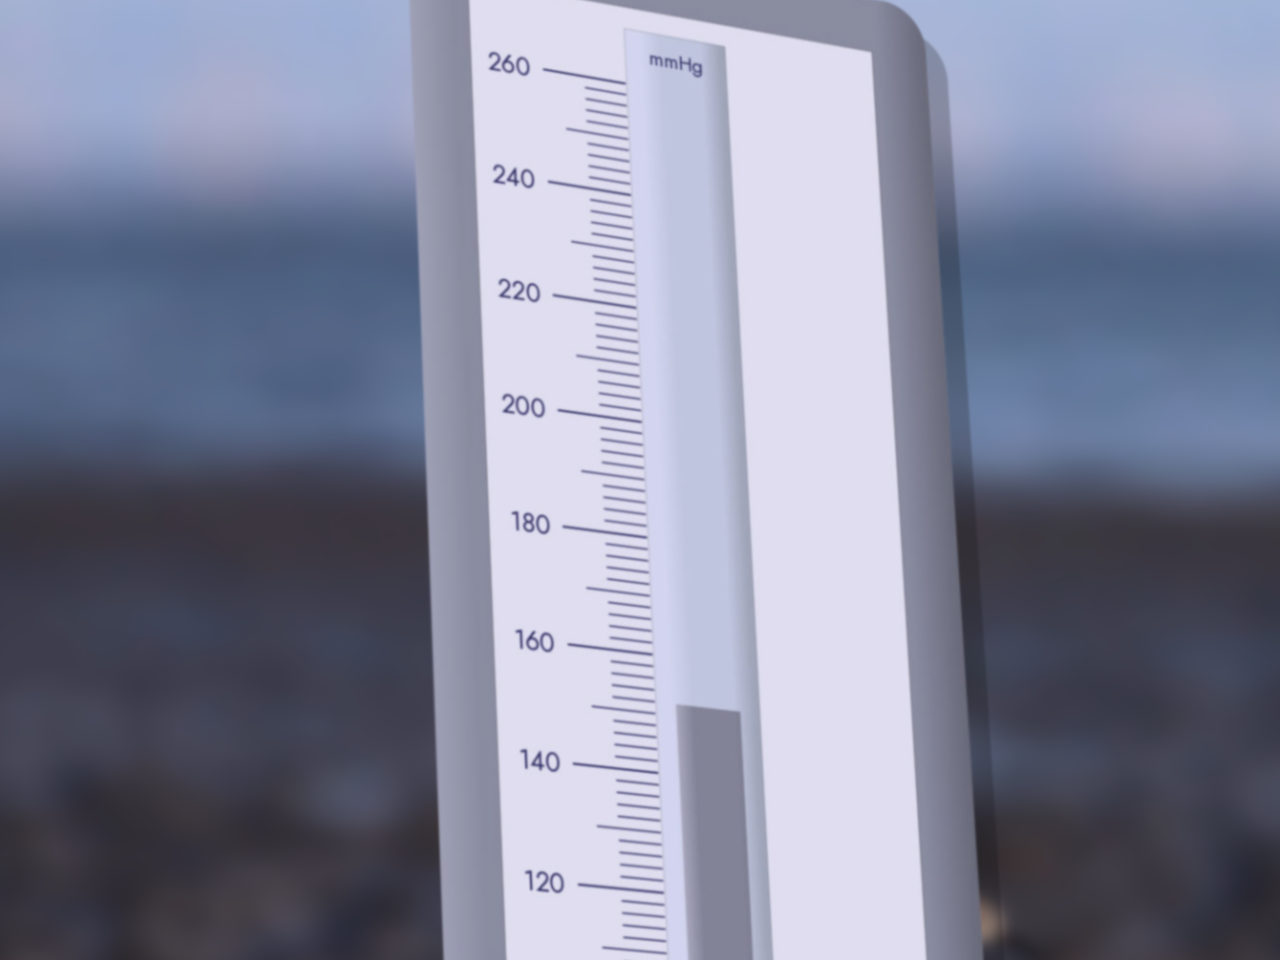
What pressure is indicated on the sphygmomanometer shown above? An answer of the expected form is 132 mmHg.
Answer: 152 mmHg
